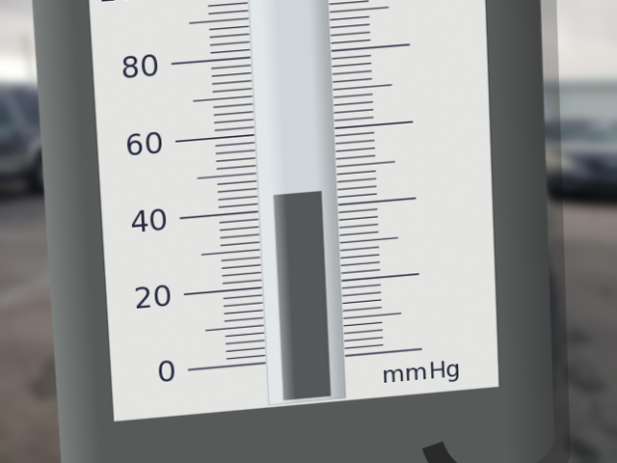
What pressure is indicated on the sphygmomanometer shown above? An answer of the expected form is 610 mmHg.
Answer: 44 mmHg
